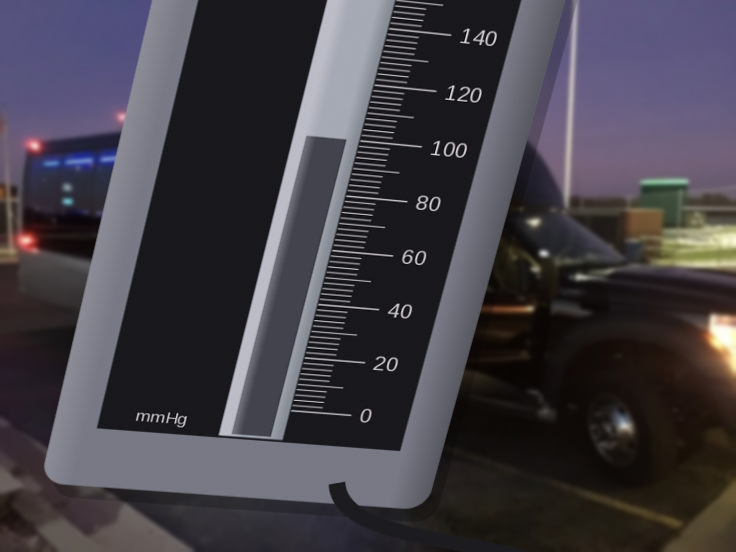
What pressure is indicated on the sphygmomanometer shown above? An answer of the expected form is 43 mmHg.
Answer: 100 mmHg
